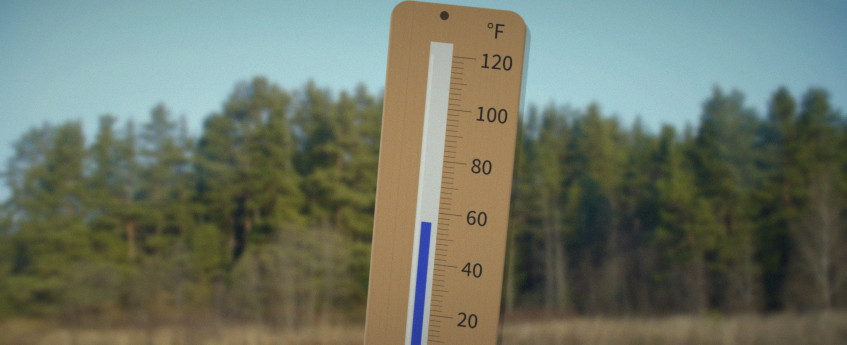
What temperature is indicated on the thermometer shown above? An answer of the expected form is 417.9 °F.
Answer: 56 °F
